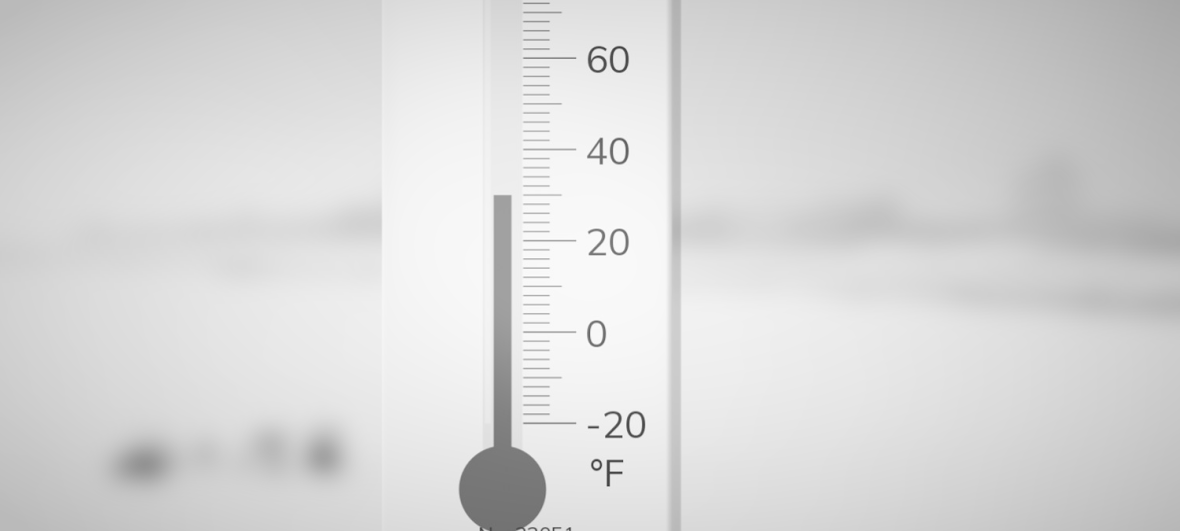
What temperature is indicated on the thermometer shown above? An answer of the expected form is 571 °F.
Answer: 30 °F
